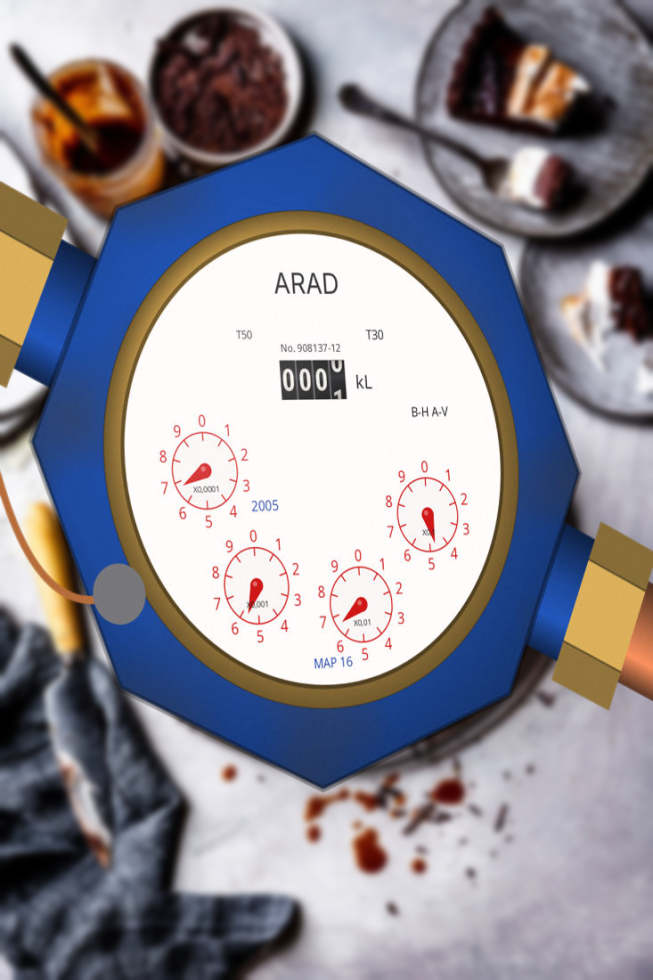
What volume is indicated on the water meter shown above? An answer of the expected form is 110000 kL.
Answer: 0.4656 kL
